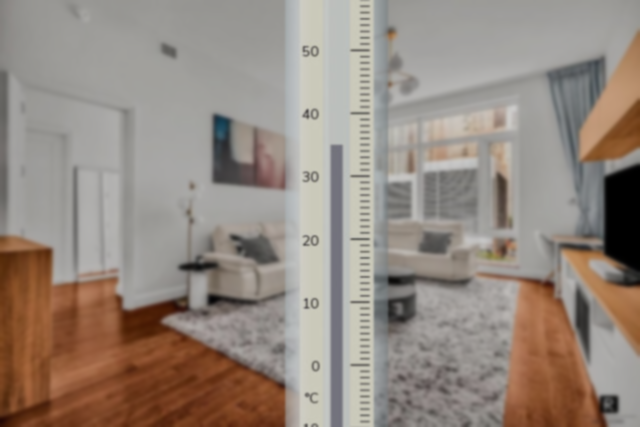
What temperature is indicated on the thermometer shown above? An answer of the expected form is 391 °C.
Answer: 35 °C
